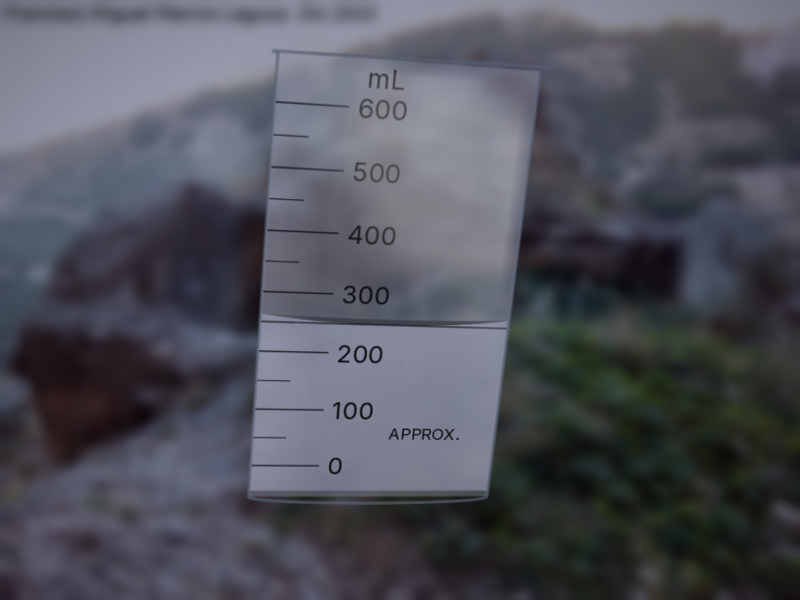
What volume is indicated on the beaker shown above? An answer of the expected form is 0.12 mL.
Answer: 250 mL
